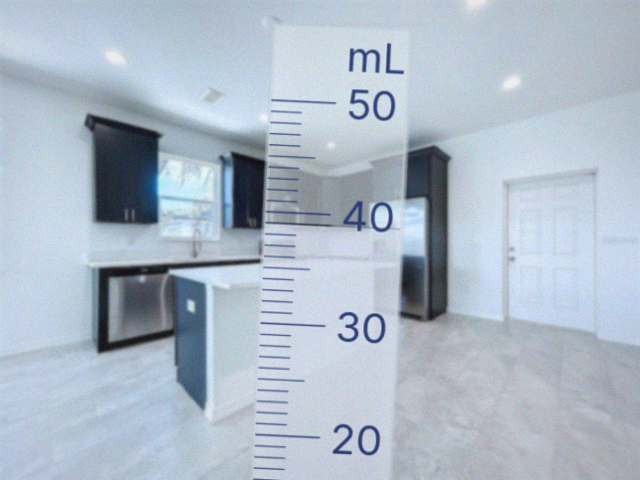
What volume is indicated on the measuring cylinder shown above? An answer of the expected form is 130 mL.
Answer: 39 mL
